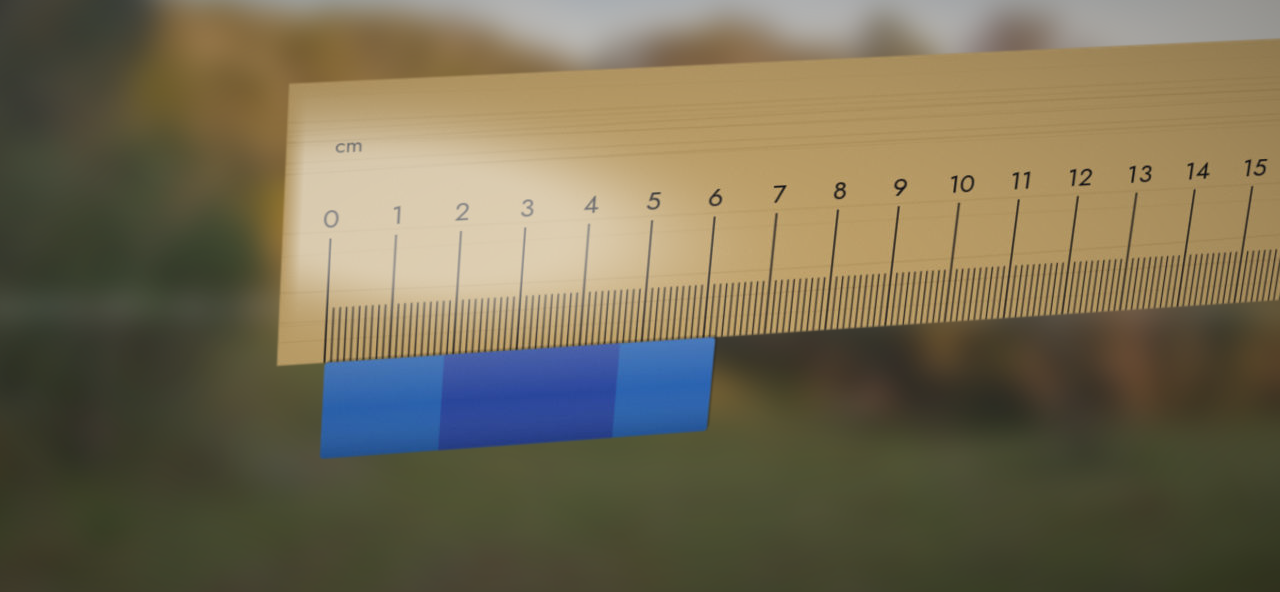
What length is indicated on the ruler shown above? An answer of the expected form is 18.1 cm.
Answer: 6.2 cm
